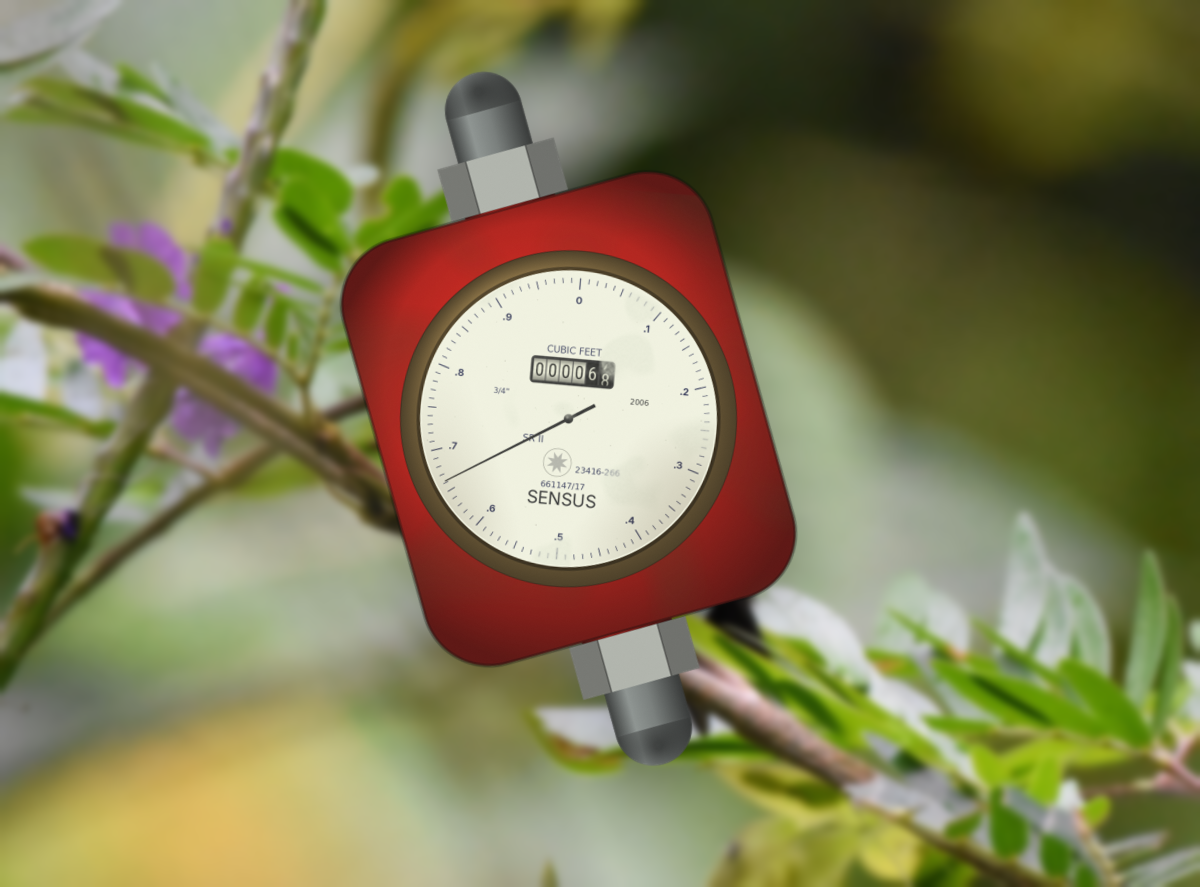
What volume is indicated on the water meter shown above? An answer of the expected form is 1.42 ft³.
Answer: 67.66 ft³
